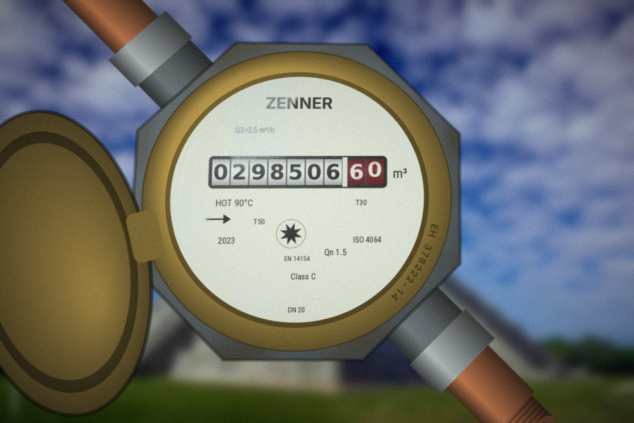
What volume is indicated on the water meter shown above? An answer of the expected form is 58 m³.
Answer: 298506.60 m³
